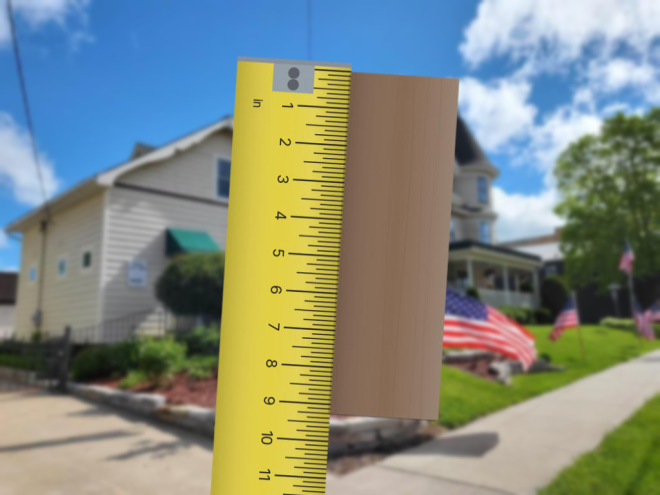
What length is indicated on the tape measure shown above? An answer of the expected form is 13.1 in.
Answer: 9.25 in
